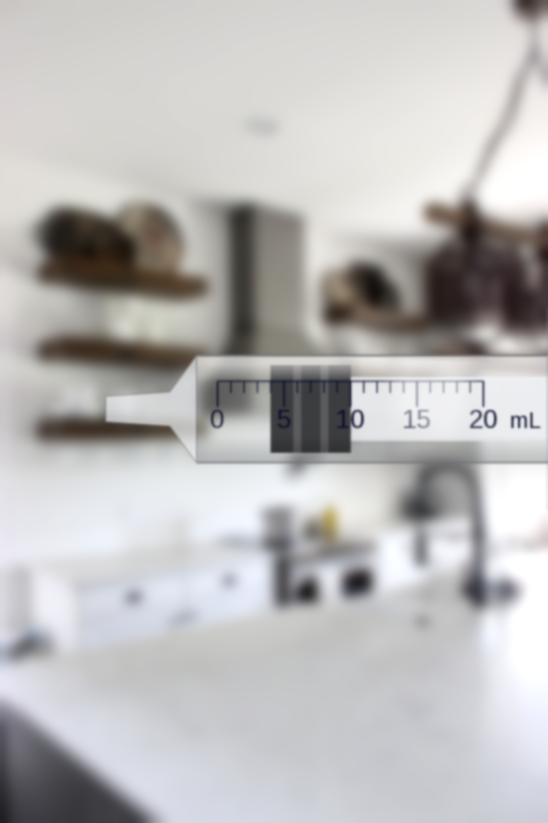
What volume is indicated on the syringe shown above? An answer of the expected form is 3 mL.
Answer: 4 mL
